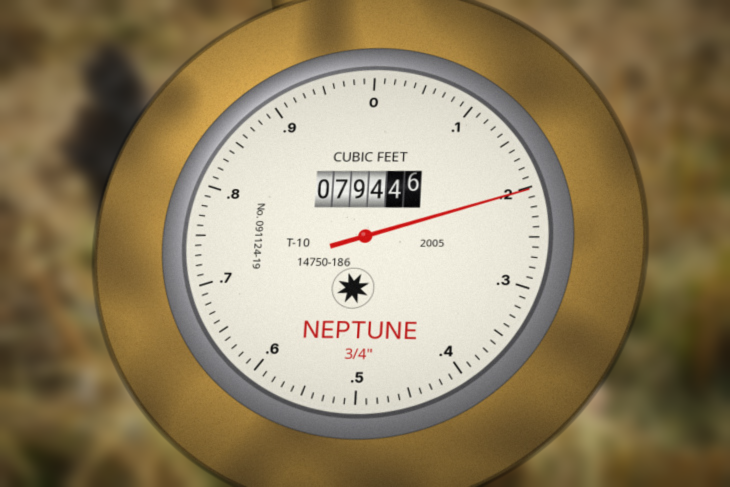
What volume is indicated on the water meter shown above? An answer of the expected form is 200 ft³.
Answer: 79446.20 ft³
